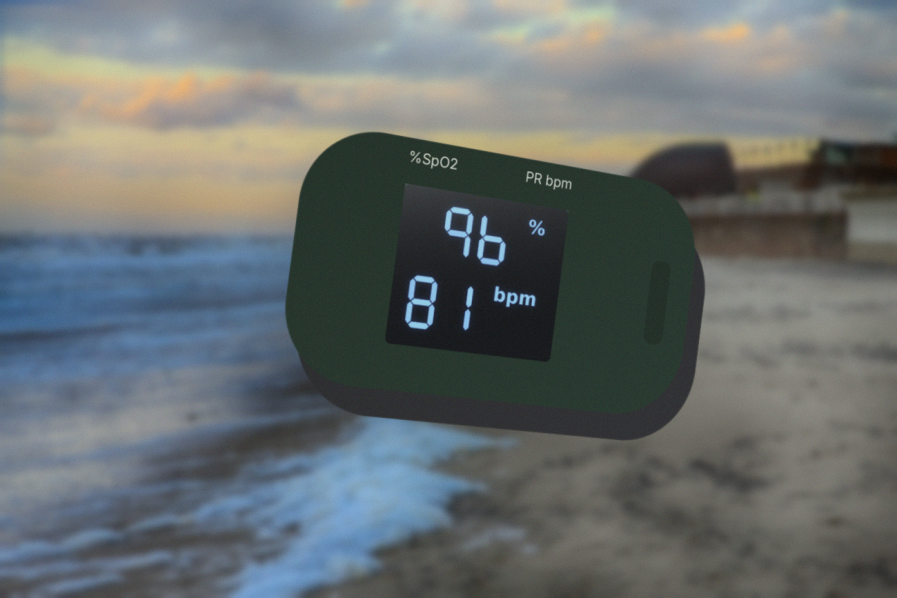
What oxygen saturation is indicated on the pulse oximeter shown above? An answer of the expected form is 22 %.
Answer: 96 %
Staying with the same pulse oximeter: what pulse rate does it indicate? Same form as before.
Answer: 81 bpm
